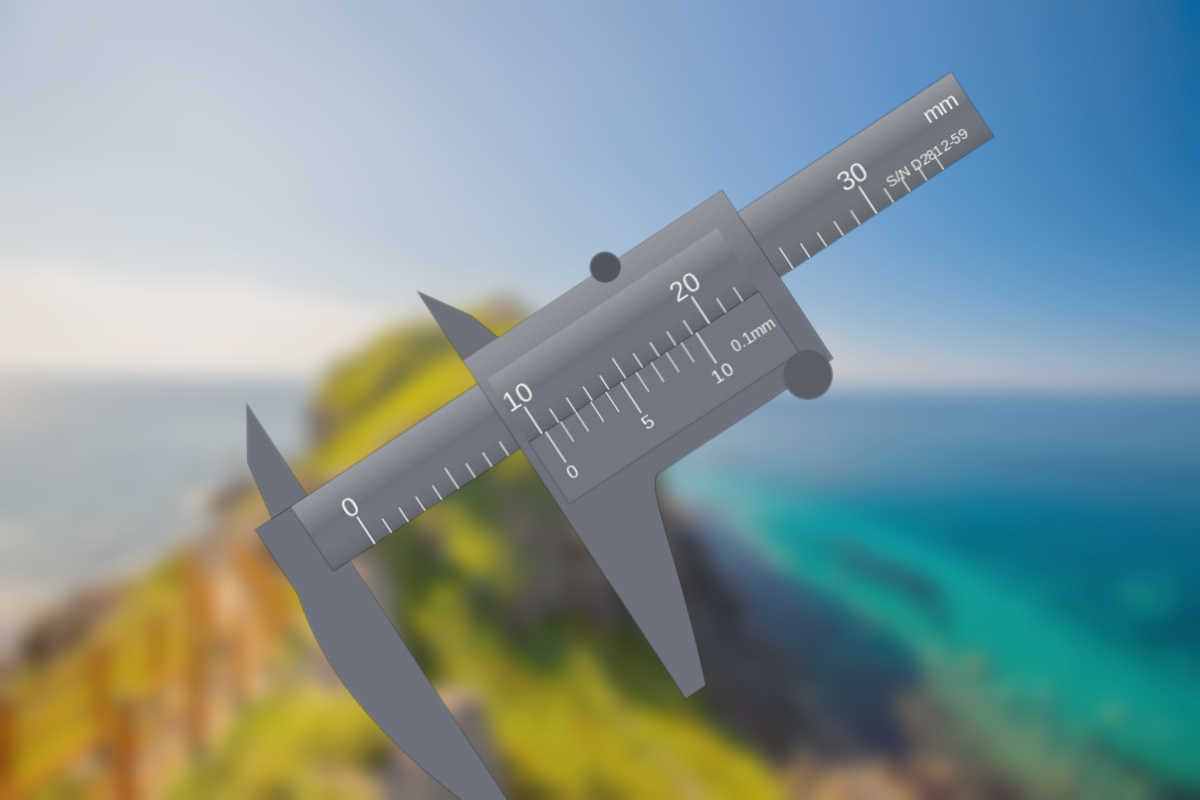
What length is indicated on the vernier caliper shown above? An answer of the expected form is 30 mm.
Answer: 10.2 mm
